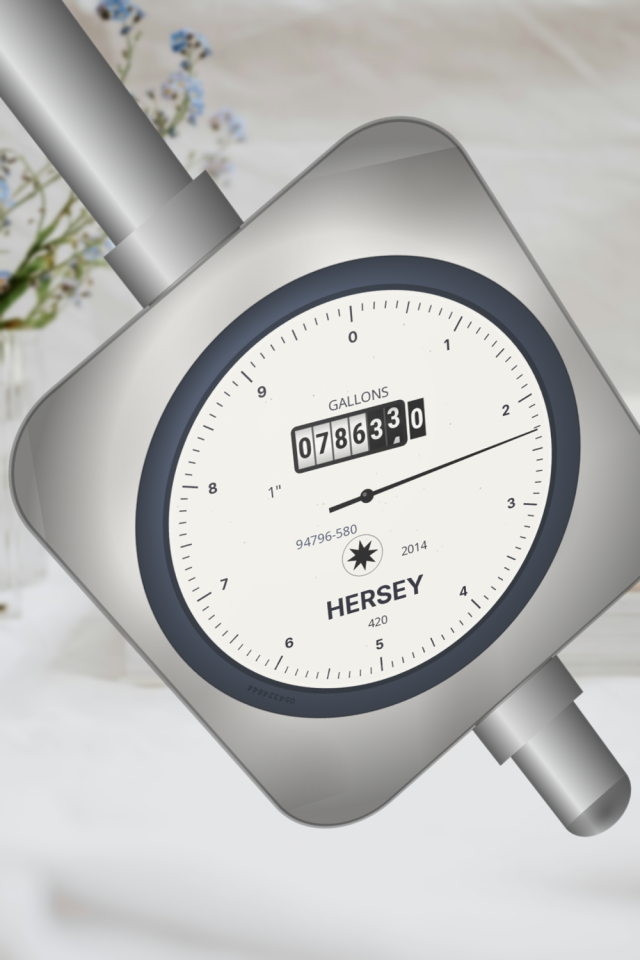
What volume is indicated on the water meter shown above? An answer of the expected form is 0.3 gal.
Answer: 786332.3 gal
